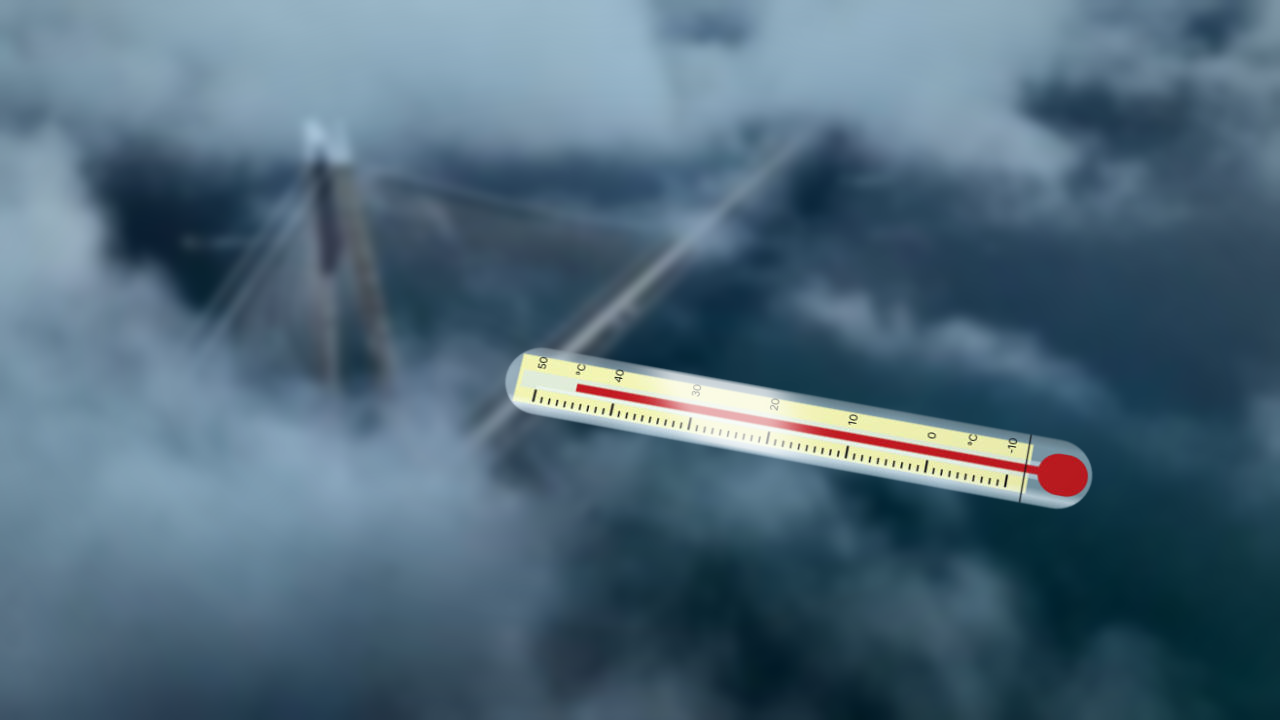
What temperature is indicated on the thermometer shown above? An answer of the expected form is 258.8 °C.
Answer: 45 °C
